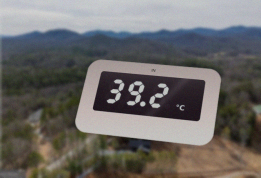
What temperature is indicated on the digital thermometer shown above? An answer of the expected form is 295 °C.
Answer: 39.2 °C
